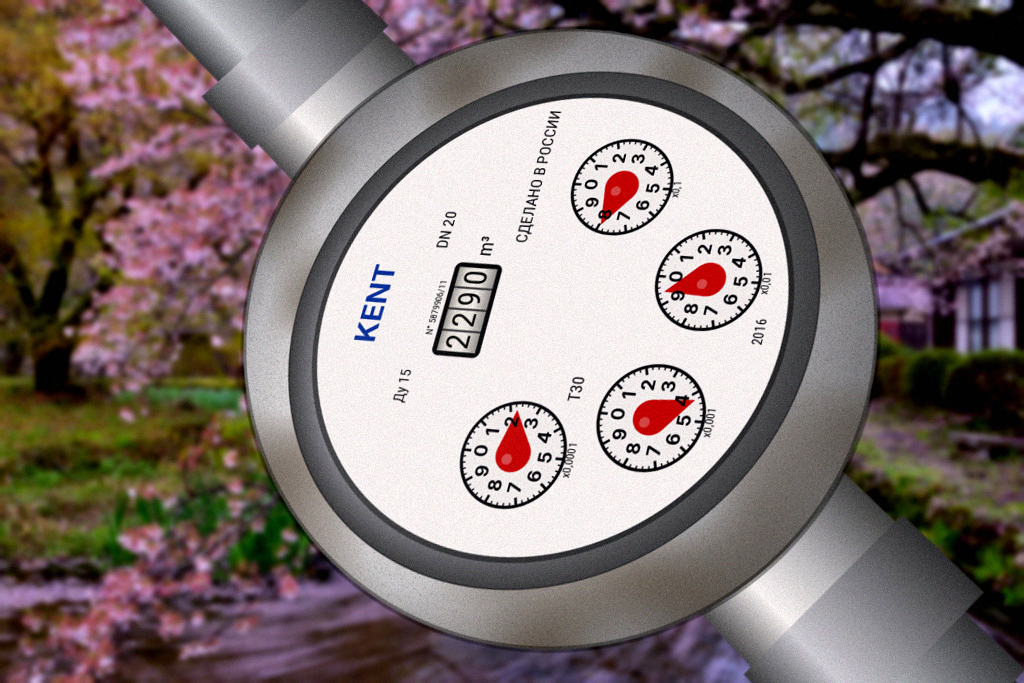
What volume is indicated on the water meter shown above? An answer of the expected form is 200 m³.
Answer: 2290.7942 m³
